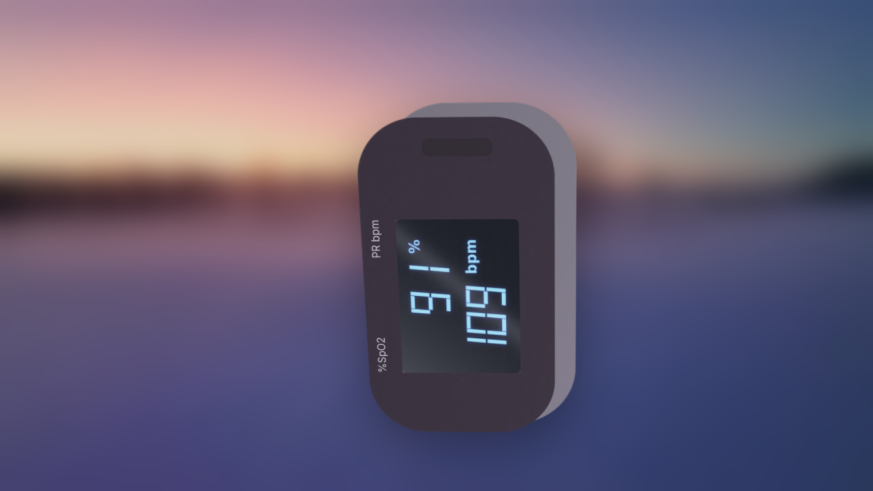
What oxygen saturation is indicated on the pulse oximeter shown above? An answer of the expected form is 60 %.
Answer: 91 %
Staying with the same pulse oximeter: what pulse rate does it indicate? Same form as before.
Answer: 109 bpm
